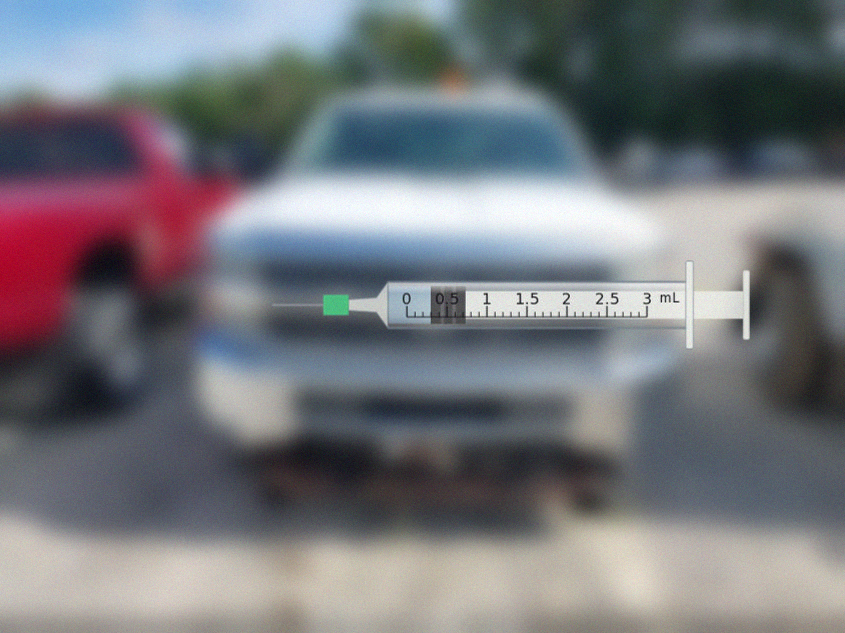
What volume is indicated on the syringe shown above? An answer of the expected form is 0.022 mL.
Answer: 0.3 mL
